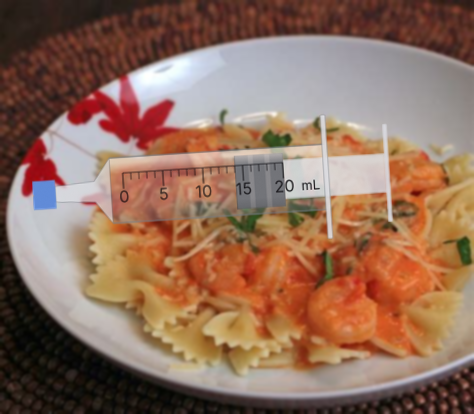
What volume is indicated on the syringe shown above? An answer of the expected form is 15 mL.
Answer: 14 mL
